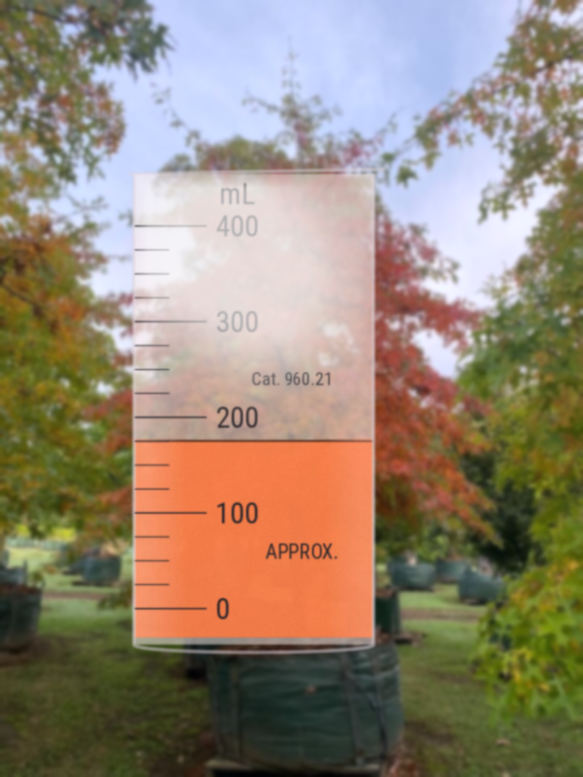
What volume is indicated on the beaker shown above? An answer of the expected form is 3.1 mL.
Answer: 175 mL
